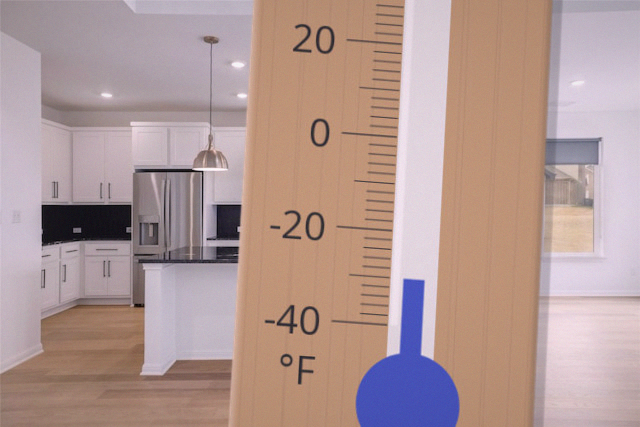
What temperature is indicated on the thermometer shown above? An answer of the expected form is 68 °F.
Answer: -30 °F
